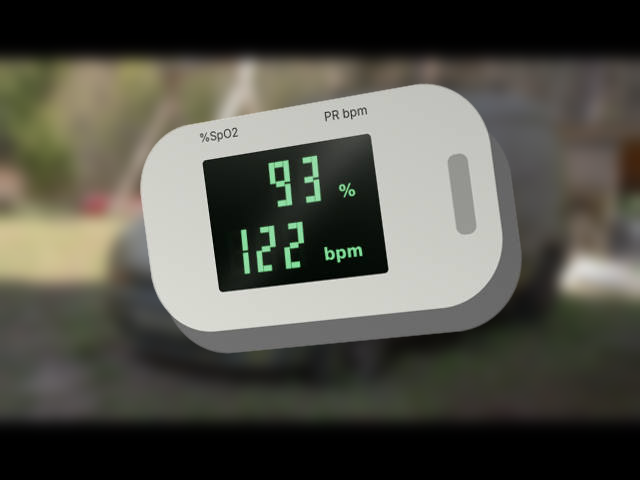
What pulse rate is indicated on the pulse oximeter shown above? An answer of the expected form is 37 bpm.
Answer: 122 bpm
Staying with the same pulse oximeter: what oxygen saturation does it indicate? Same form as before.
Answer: 93 %
